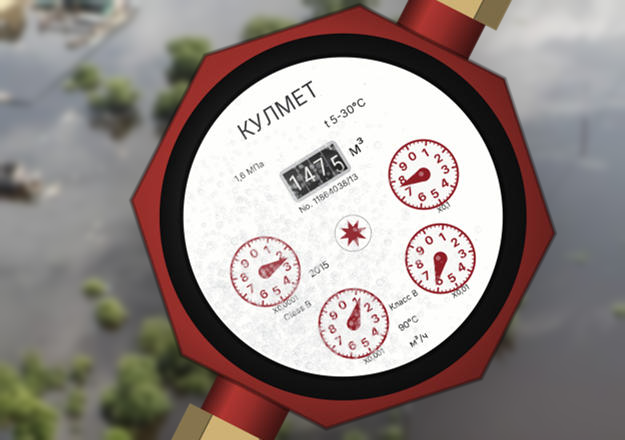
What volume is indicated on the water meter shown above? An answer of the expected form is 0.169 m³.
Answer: 1474.7612 m³
